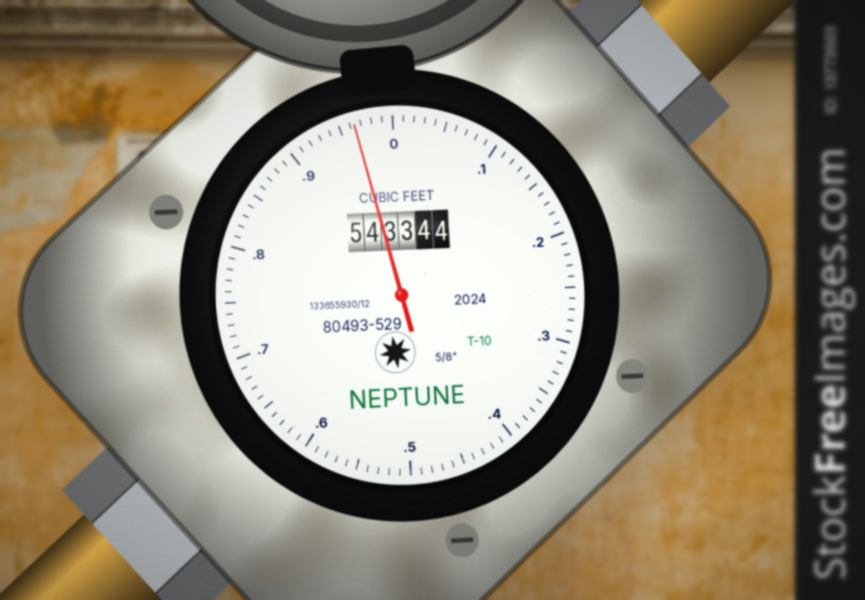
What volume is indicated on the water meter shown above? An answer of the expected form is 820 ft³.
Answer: 543343.96 ft³
